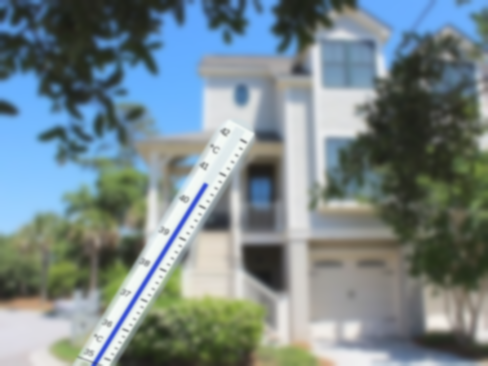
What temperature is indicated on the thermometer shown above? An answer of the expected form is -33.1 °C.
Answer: 40.6 °C
